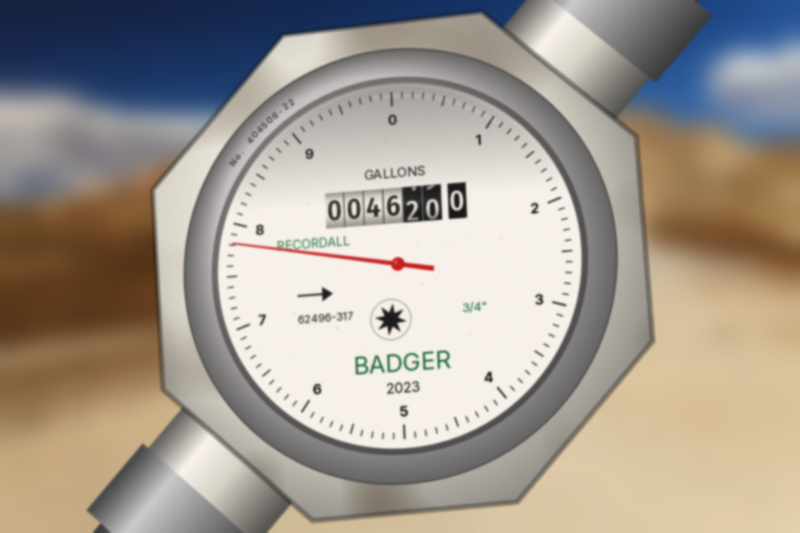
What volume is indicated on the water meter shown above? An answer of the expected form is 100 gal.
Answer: 46197.8 gal
